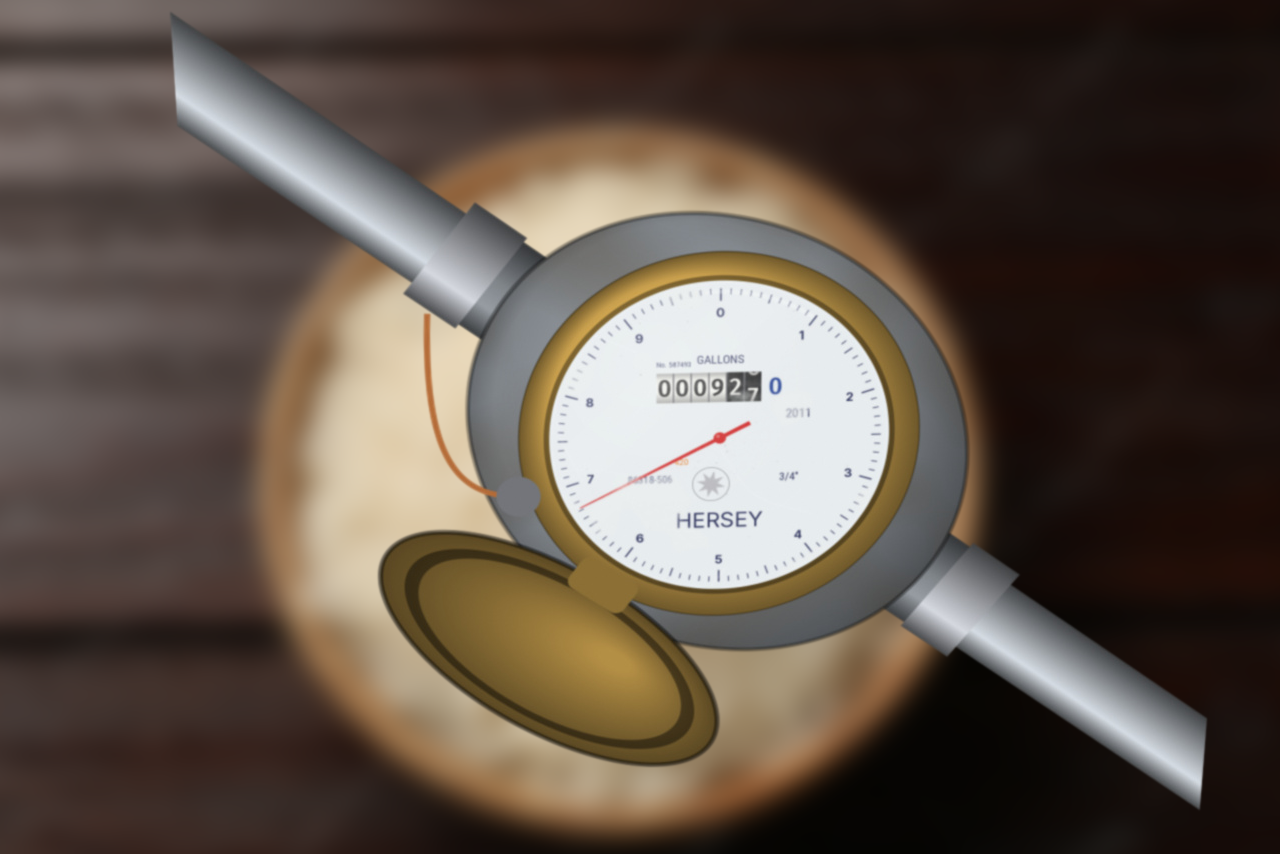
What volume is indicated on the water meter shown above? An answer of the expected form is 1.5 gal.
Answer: 9266.7 gal
